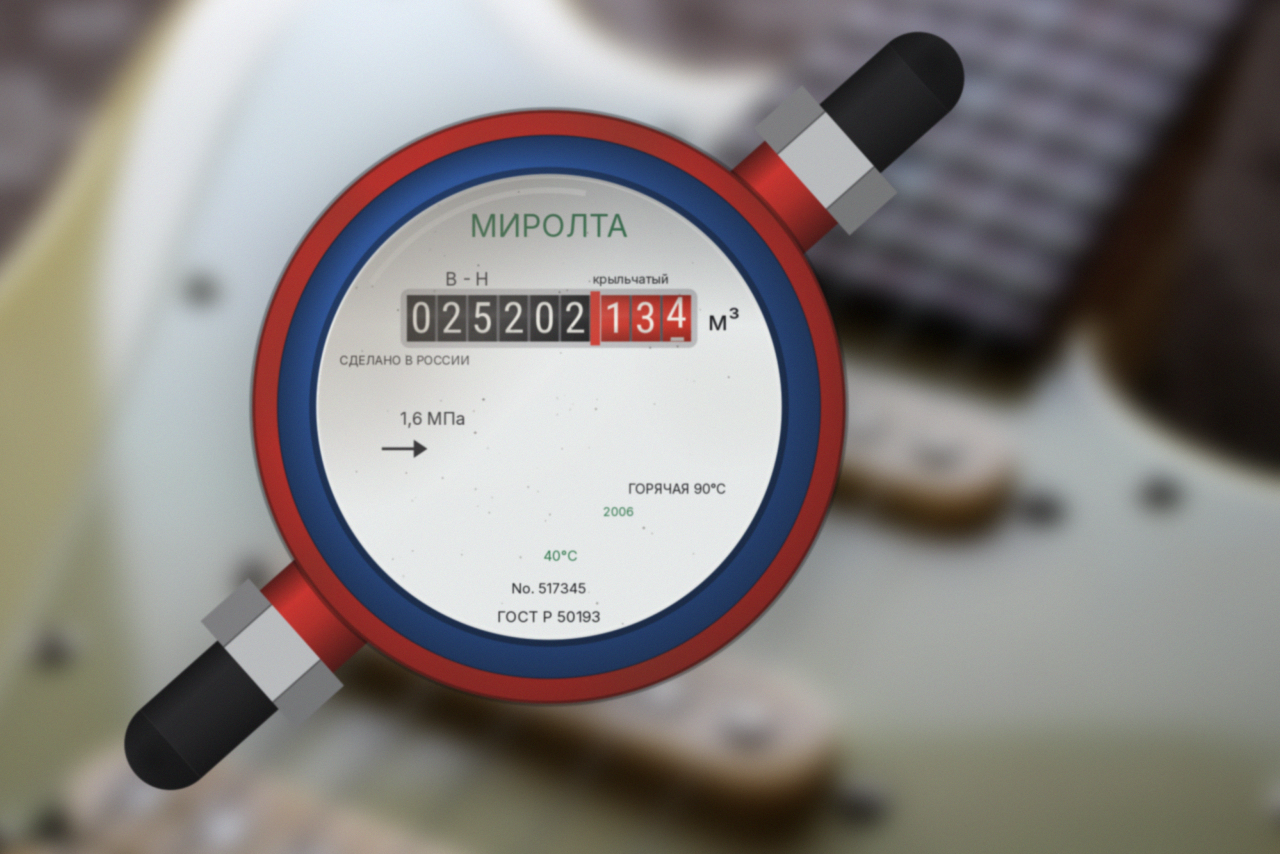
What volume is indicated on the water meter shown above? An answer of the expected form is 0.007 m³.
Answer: 25202.134 m³
